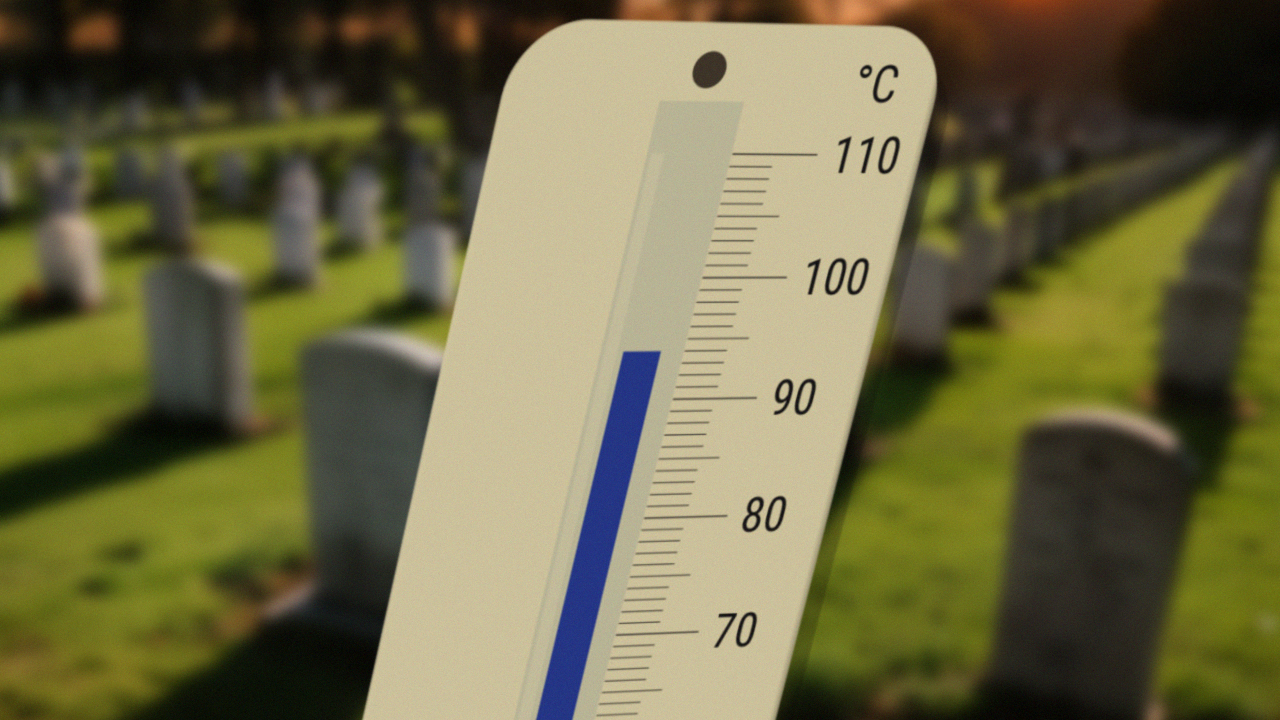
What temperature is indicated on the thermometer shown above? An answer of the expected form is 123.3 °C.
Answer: 94 °C
